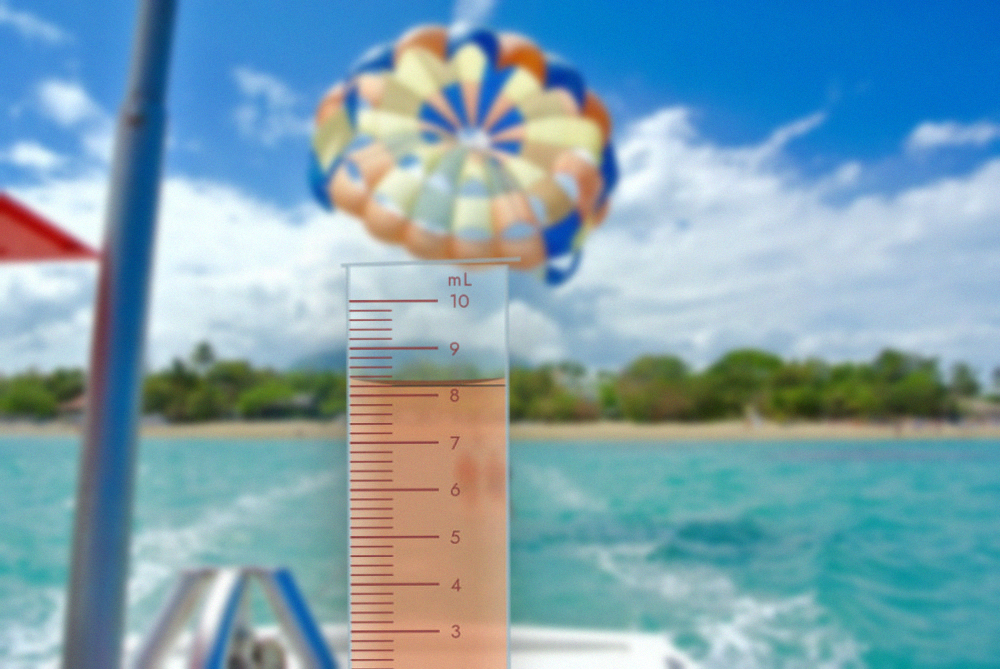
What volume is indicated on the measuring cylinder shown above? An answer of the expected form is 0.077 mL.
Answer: 8.2 mL
